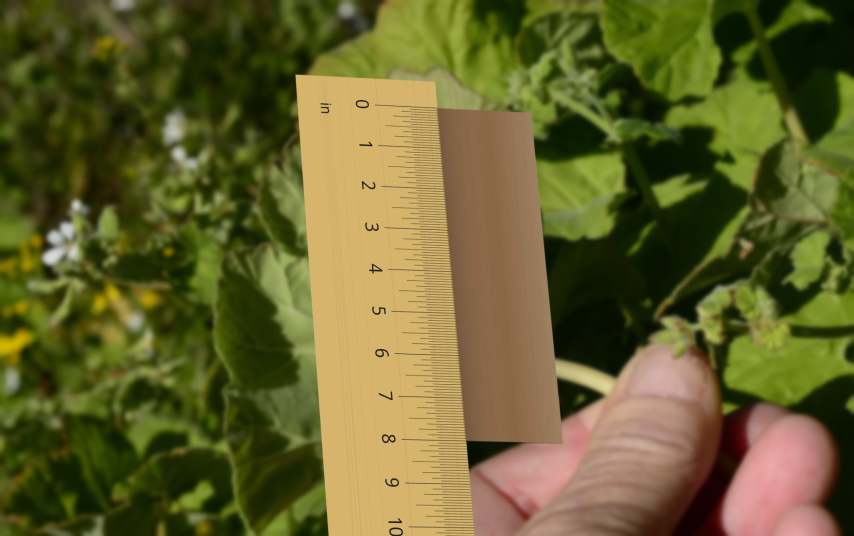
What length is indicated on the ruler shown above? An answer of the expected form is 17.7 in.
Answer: 8 in
